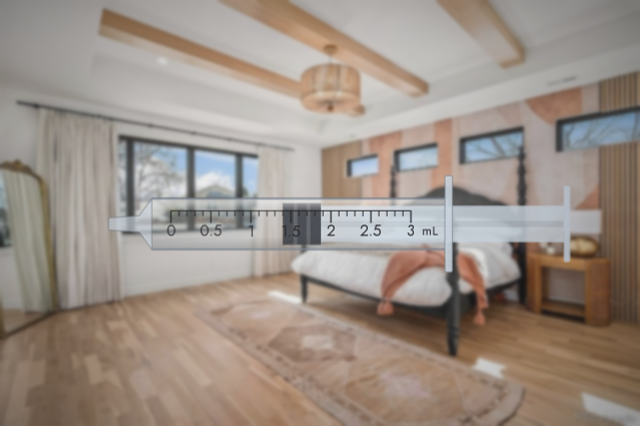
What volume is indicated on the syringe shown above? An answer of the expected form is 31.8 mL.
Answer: 1.4 mL
